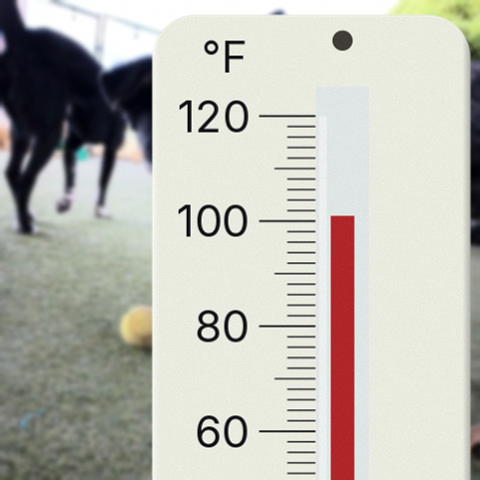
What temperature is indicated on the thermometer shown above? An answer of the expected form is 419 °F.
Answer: 101 °F
